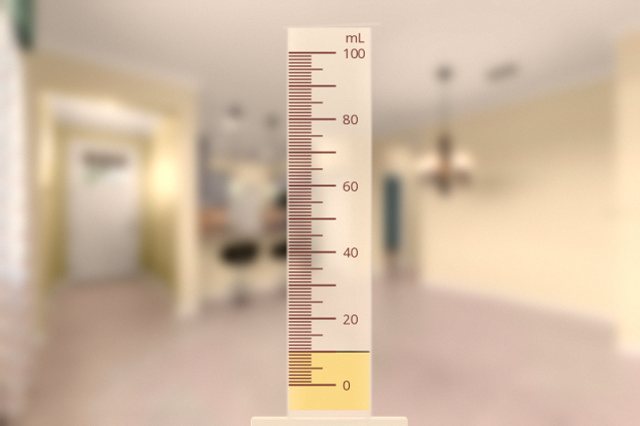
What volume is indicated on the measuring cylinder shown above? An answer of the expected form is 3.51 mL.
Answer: 10 mL
